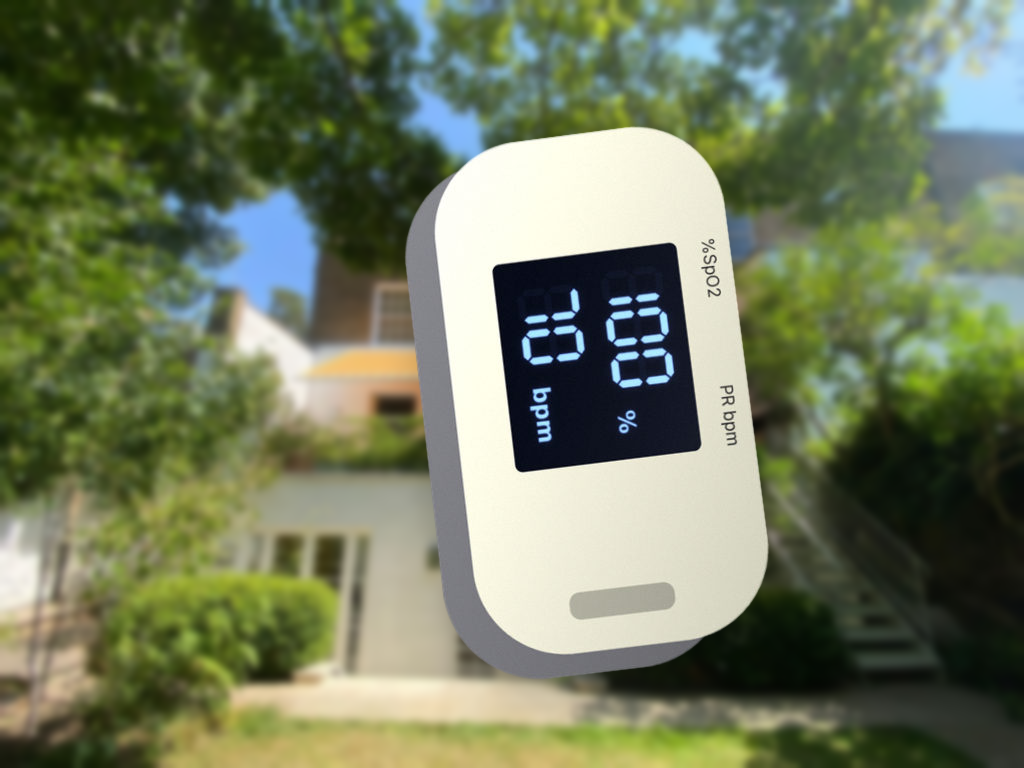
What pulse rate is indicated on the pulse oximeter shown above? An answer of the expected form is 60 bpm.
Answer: 70 bpm
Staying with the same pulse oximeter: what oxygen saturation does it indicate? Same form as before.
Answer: 100 %
